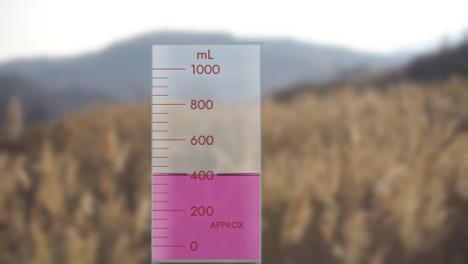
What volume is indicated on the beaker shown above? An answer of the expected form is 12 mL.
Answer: 400 mL
